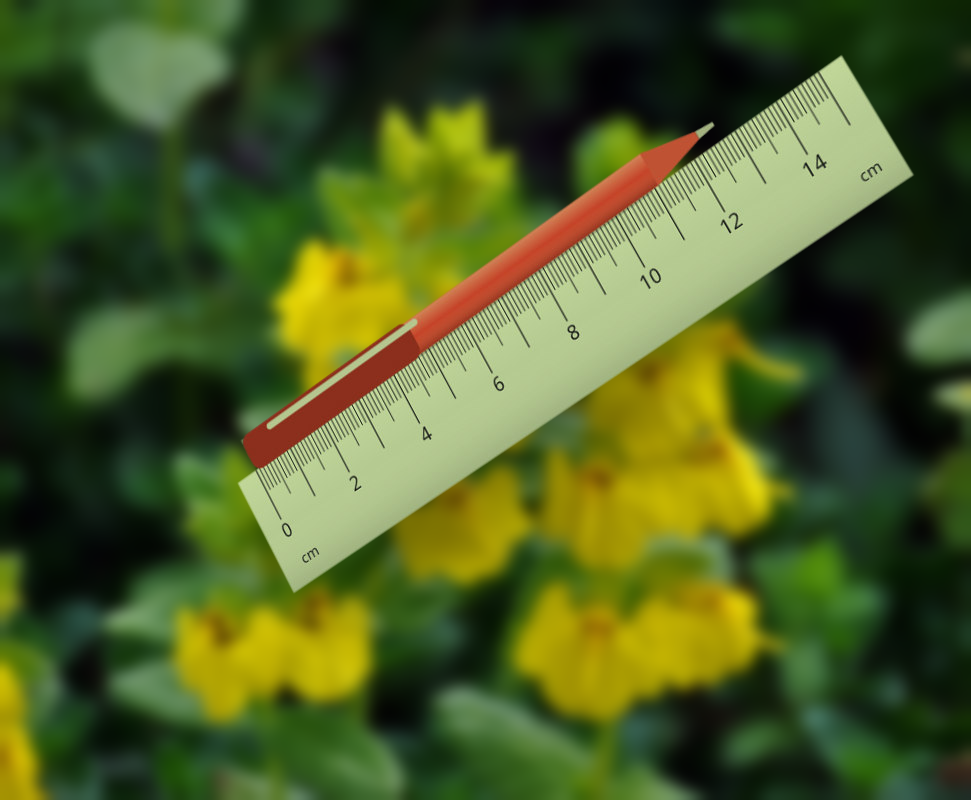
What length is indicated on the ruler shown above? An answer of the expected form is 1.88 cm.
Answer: 12.7 cm
